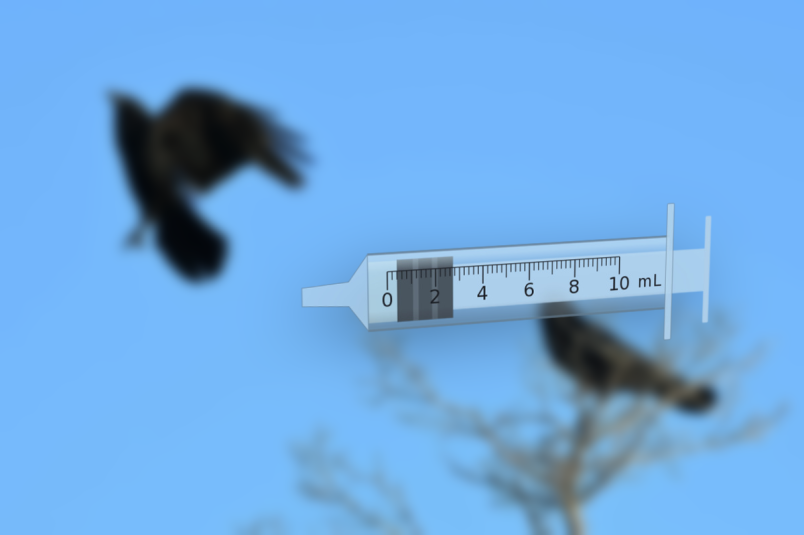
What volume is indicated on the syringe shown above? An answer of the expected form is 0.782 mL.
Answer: 0.4 mL
